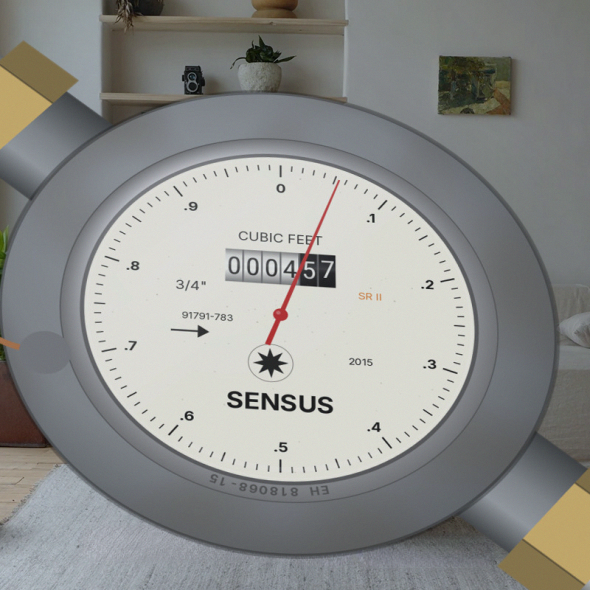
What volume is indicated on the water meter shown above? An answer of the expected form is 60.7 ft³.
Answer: 457.05 ft³
